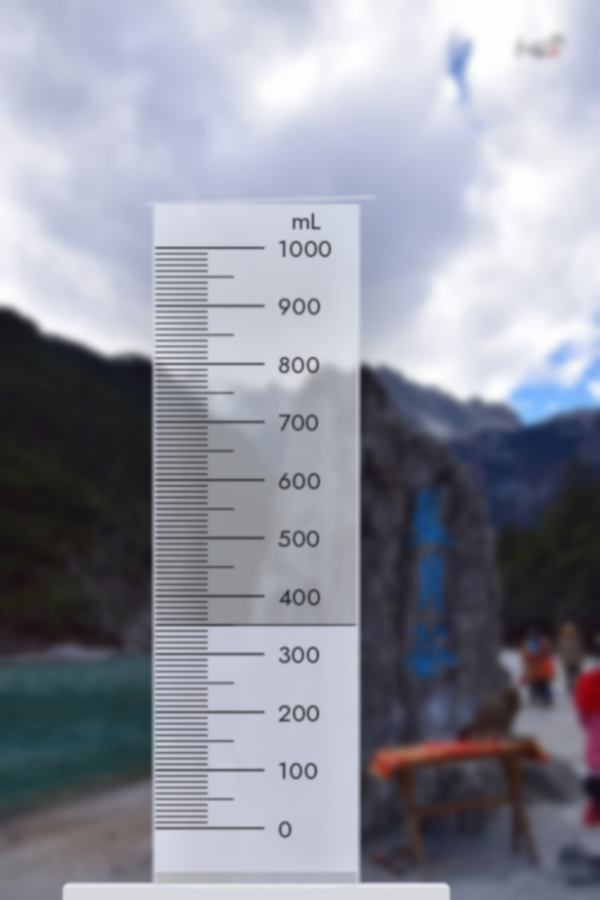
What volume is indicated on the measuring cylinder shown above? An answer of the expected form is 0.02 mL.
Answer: 350 mL
